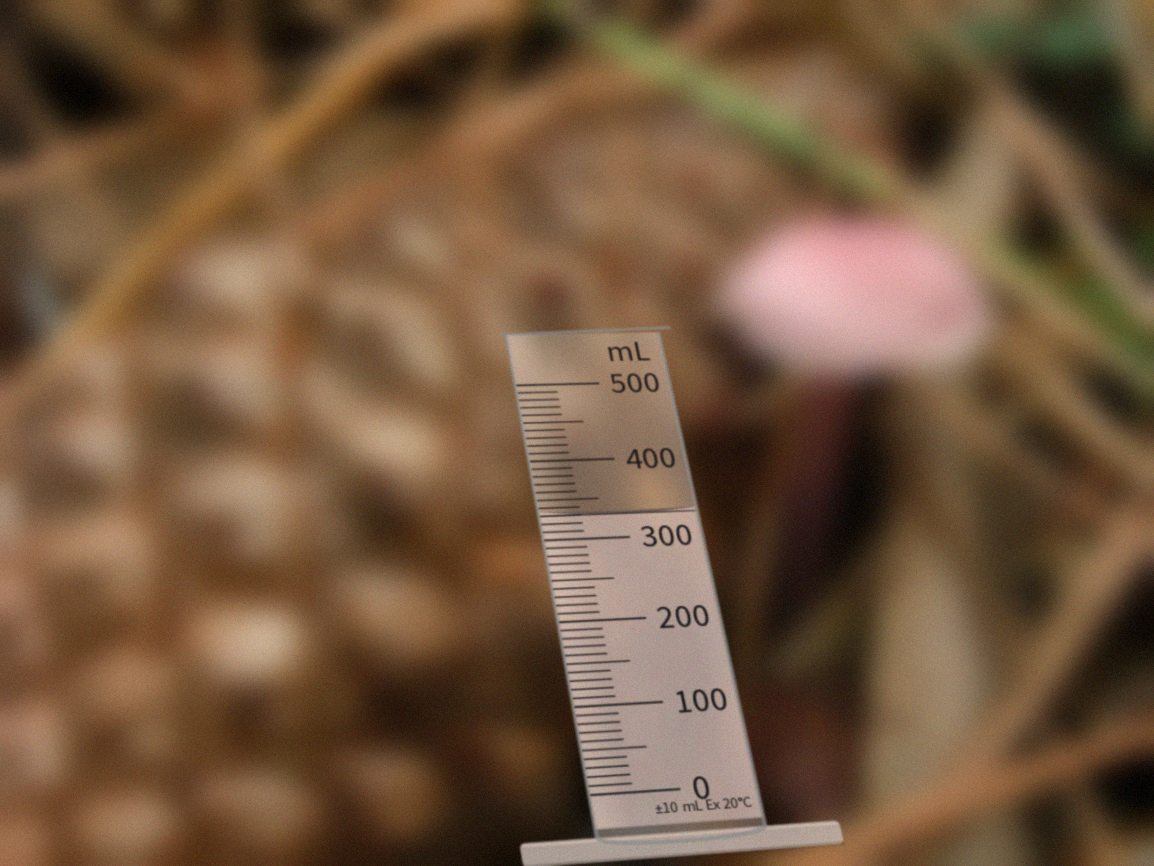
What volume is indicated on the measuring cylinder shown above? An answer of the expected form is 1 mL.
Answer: 330 mL
